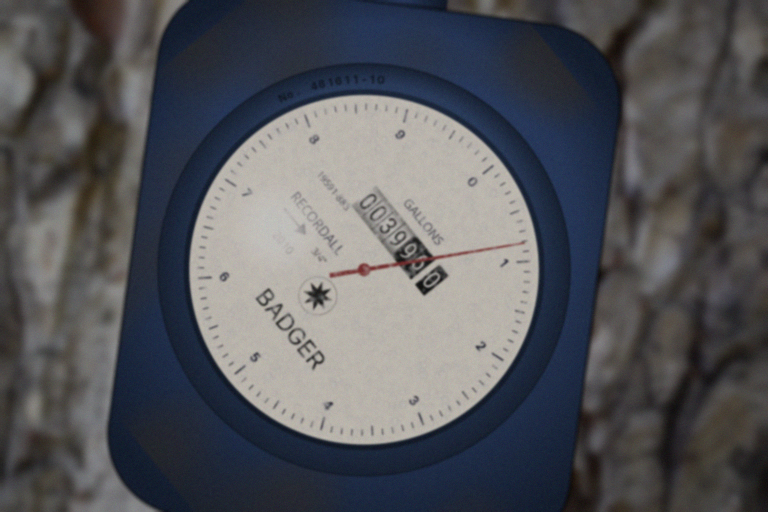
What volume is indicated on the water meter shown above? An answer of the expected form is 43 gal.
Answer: 39960.8 gal
